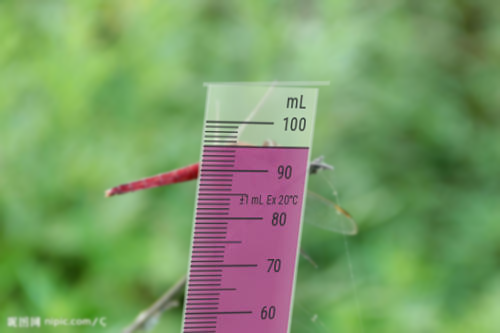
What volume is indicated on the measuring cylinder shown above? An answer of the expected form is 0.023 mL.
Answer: 95 mL
